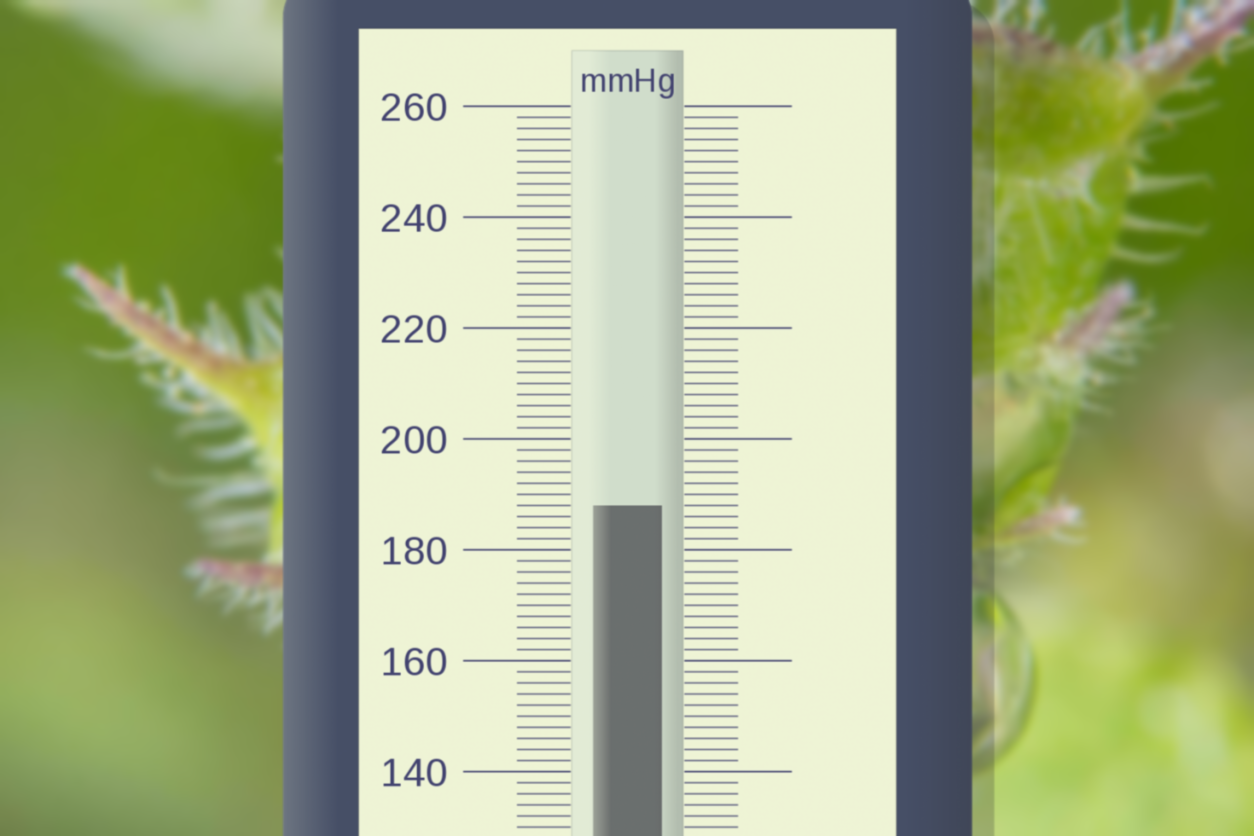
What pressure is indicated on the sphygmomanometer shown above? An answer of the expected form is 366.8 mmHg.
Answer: 188 mmHg
